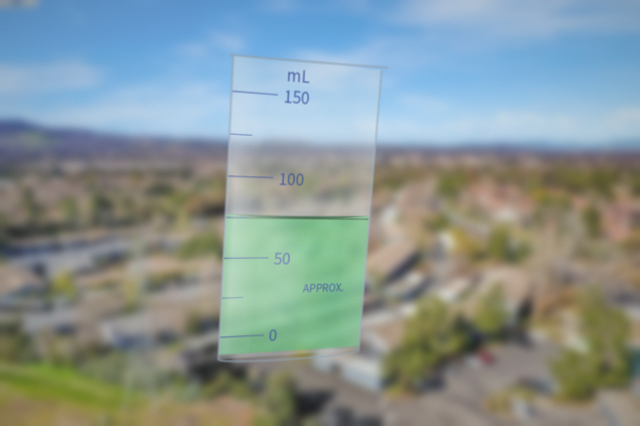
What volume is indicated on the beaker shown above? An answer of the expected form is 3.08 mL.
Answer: 75 mL
